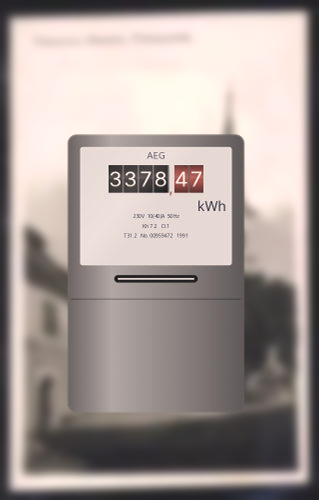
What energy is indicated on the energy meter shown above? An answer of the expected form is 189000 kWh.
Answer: 3378.47 kWh
